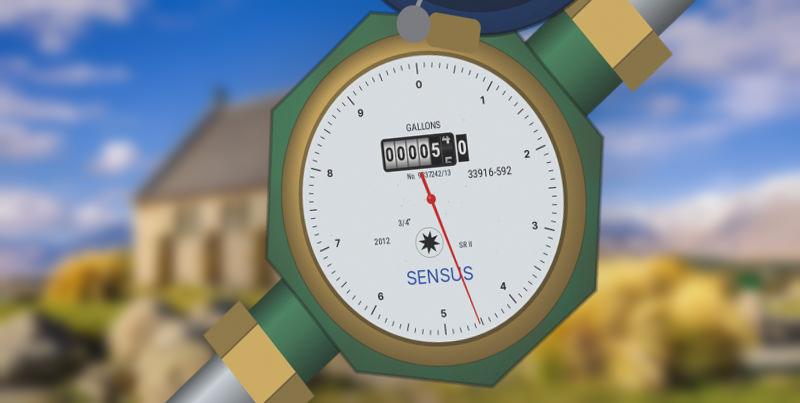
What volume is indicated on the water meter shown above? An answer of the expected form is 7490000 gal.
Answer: 544.5 gal
